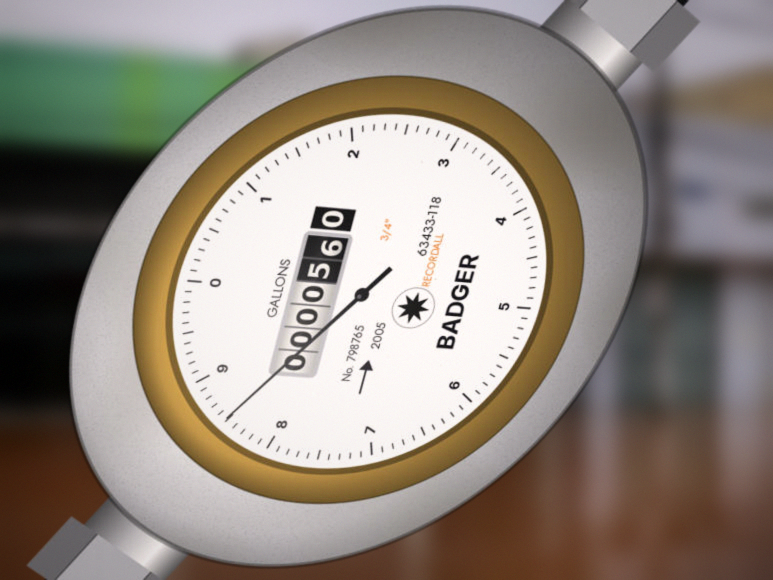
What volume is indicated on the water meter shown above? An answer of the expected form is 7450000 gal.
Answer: 558.5 gal
